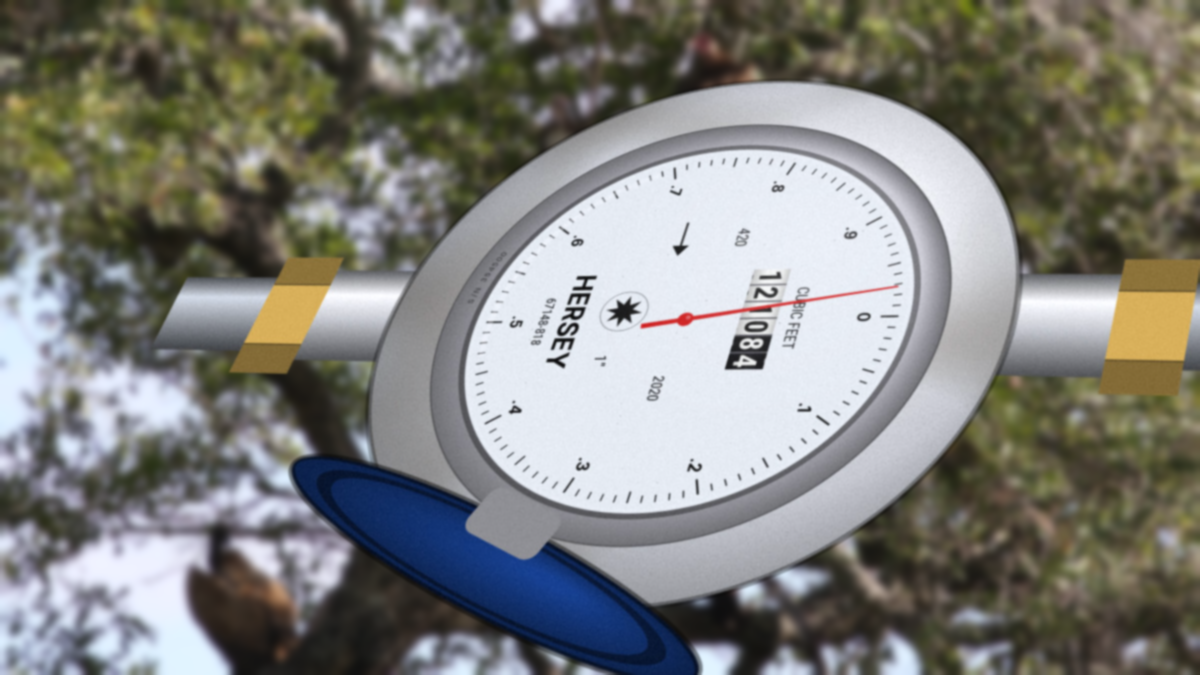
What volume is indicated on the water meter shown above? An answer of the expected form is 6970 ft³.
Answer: 121083.97 ft³
